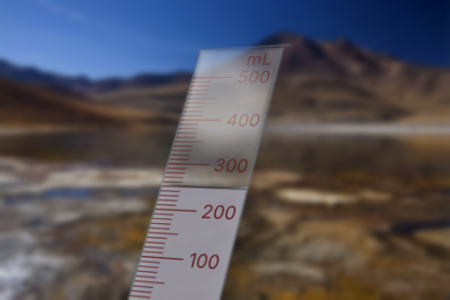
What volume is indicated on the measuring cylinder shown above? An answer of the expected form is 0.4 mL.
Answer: 250 mL
